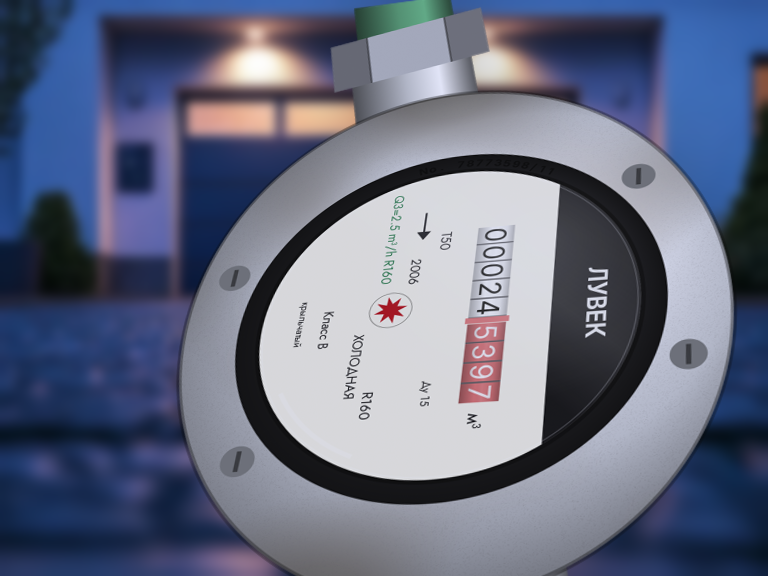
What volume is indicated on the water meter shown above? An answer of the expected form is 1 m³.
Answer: 24.5397 m³
